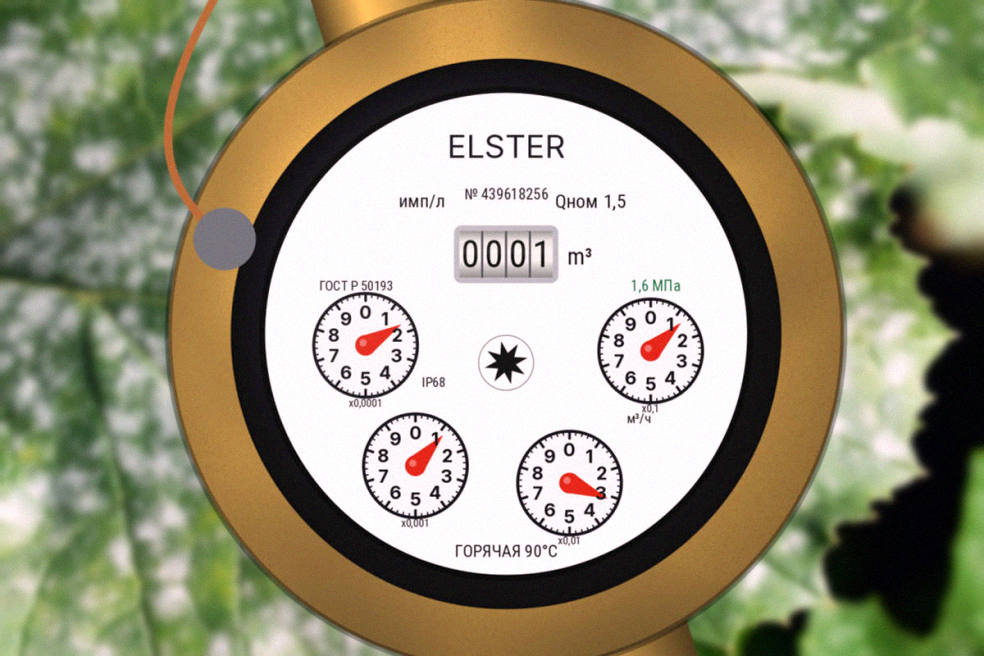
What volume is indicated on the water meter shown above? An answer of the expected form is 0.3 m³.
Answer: 1.1311 m³
